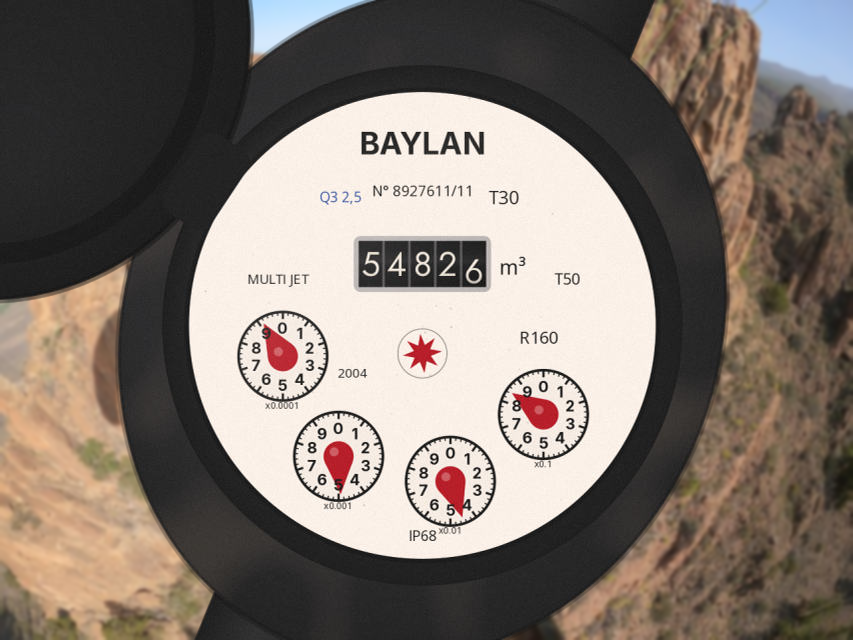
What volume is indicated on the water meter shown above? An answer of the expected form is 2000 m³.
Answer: 54825.8449 m³
